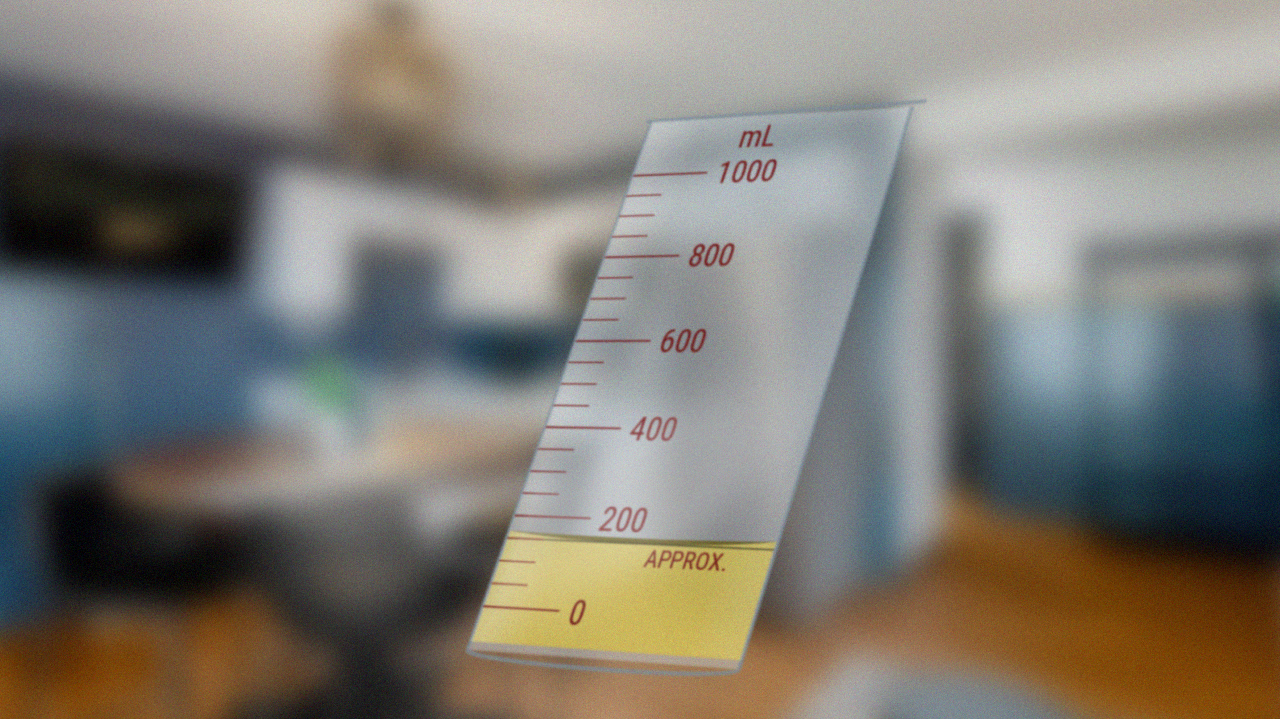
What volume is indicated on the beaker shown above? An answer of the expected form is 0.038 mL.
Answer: 150 mL
